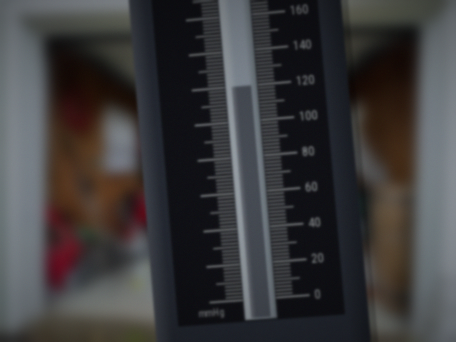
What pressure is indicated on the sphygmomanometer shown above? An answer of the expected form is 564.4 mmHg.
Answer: 120 mmHg
